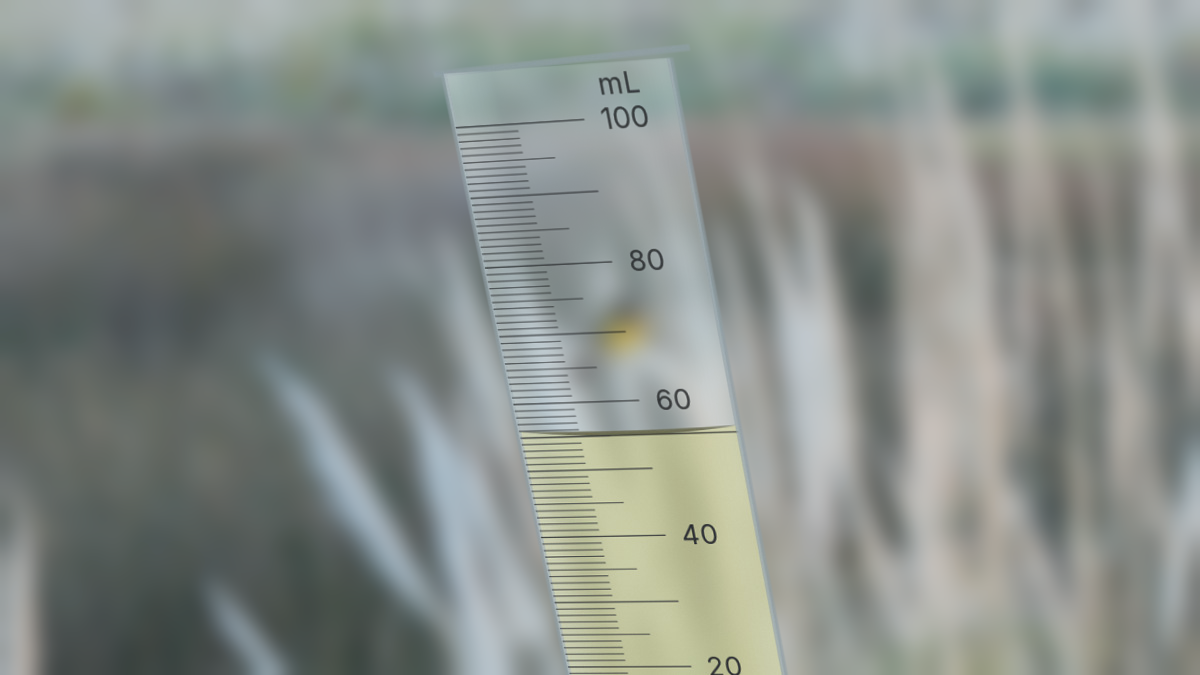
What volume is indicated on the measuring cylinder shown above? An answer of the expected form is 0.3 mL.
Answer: 55 mL
